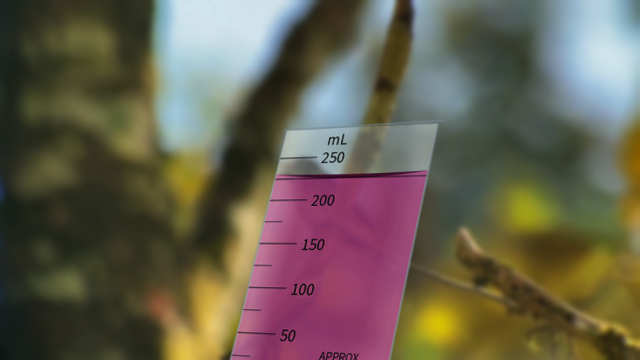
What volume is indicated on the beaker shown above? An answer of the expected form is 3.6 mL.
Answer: 225 mL
